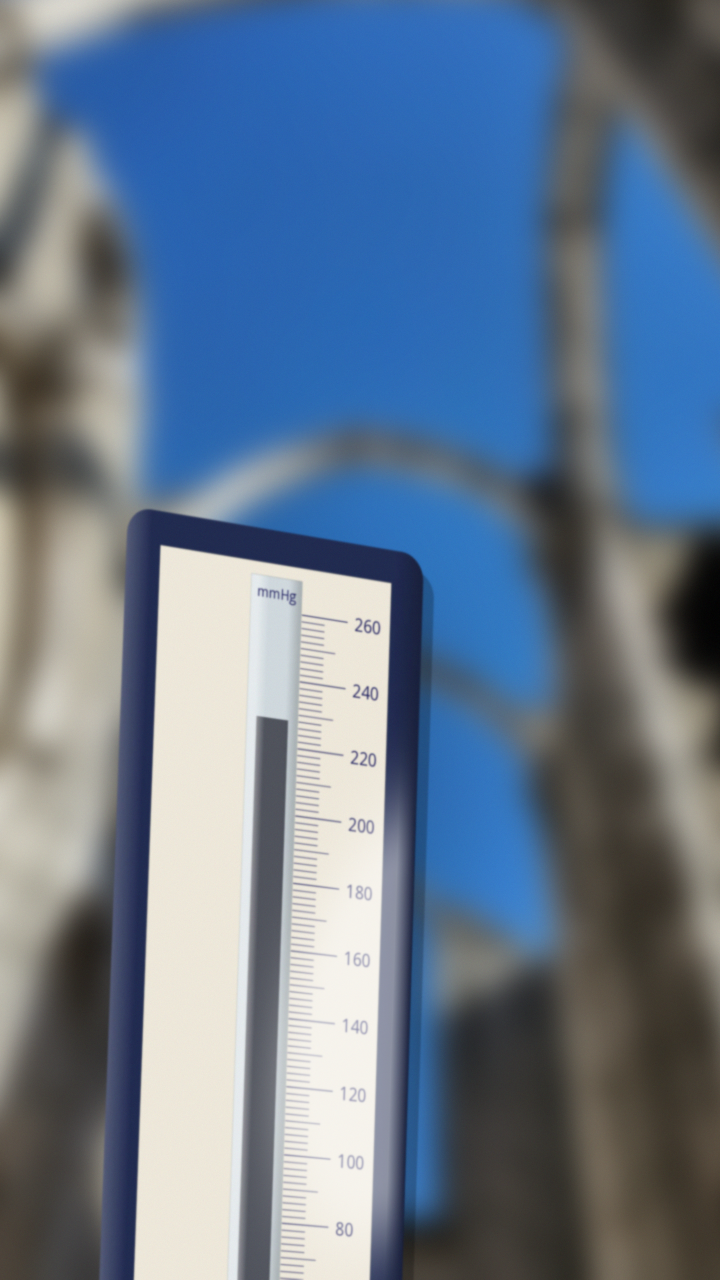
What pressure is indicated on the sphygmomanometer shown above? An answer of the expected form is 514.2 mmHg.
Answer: 228 mmHg
